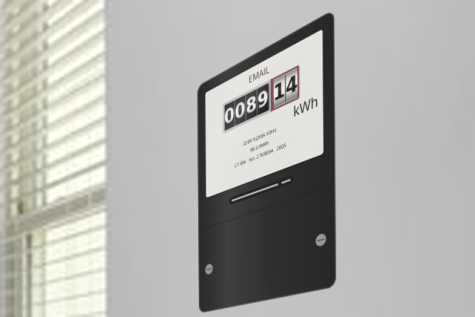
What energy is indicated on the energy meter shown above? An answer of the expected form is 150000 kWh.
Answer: 89.14 kWh
